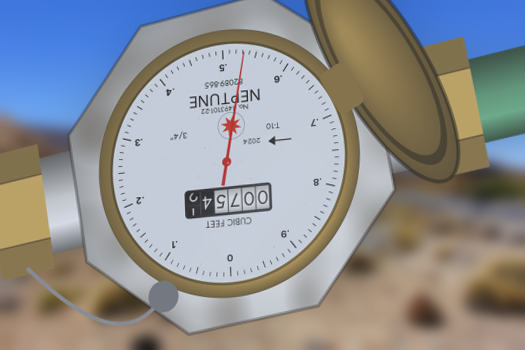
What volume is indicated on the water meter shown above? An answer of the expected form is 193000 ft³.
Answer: 7541.53 ft³
